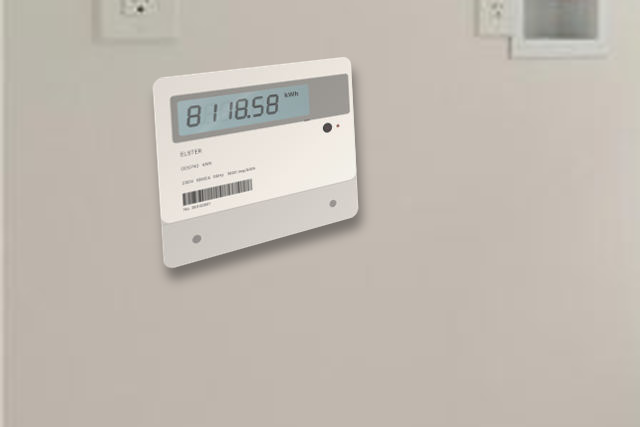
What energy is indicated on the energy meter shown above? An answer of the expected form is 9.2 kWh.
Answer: 8118.58 kWh
